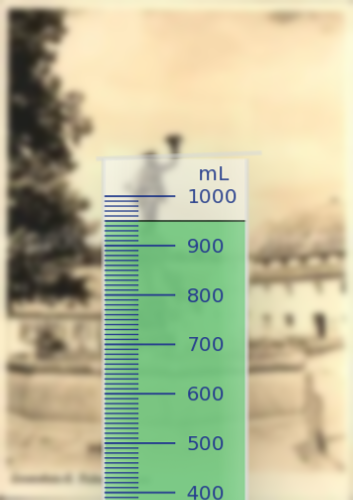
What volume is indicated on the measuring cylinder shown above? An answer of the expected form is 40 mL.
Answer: 950 mL
